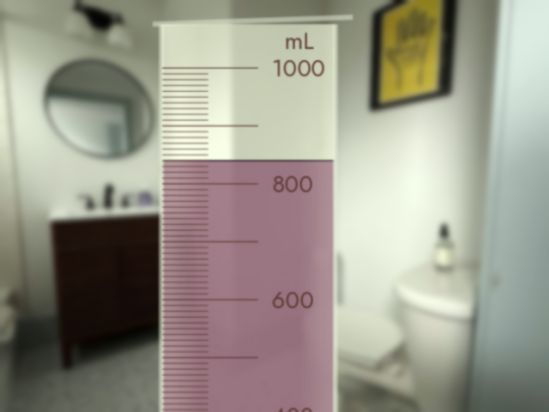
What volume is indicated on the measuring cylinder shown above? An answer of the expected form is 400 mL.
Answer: 840 mL
